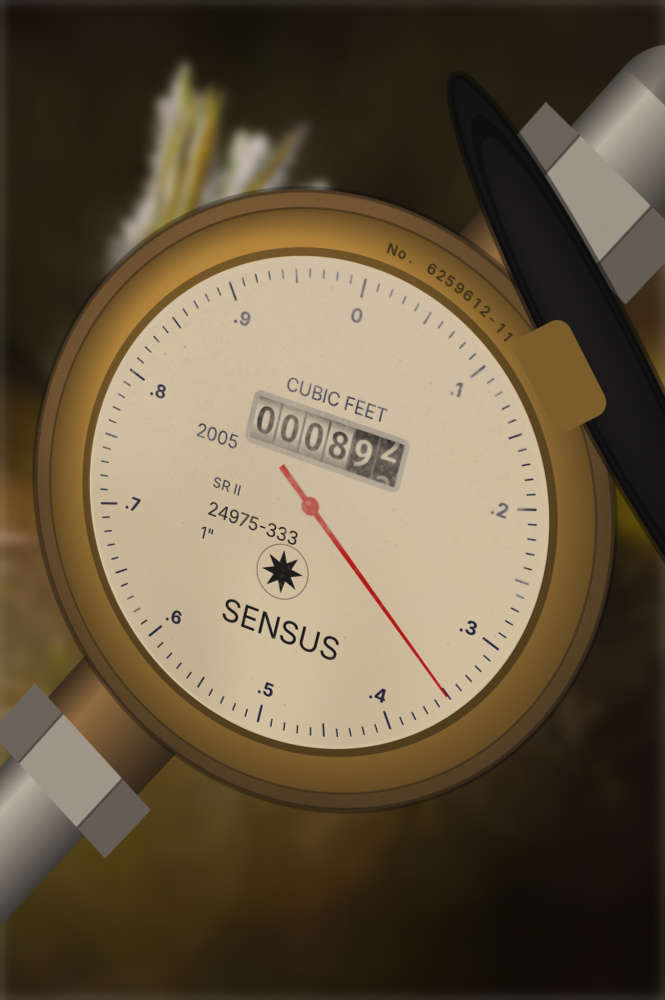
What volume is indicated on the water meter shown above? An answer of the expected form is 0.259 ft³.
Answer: 892.35 ft³
